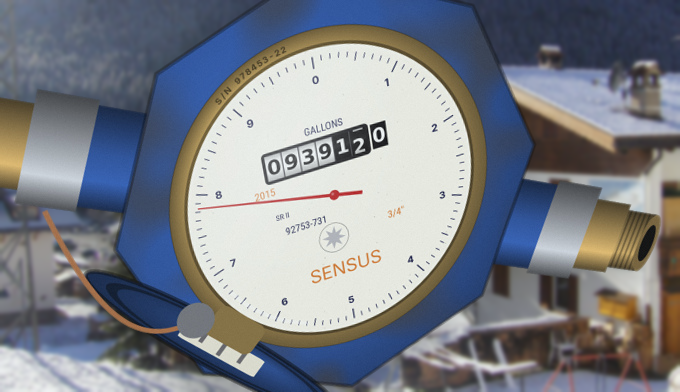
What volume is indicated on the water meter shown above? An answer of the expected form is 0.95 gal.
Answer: 939117.8 gal
